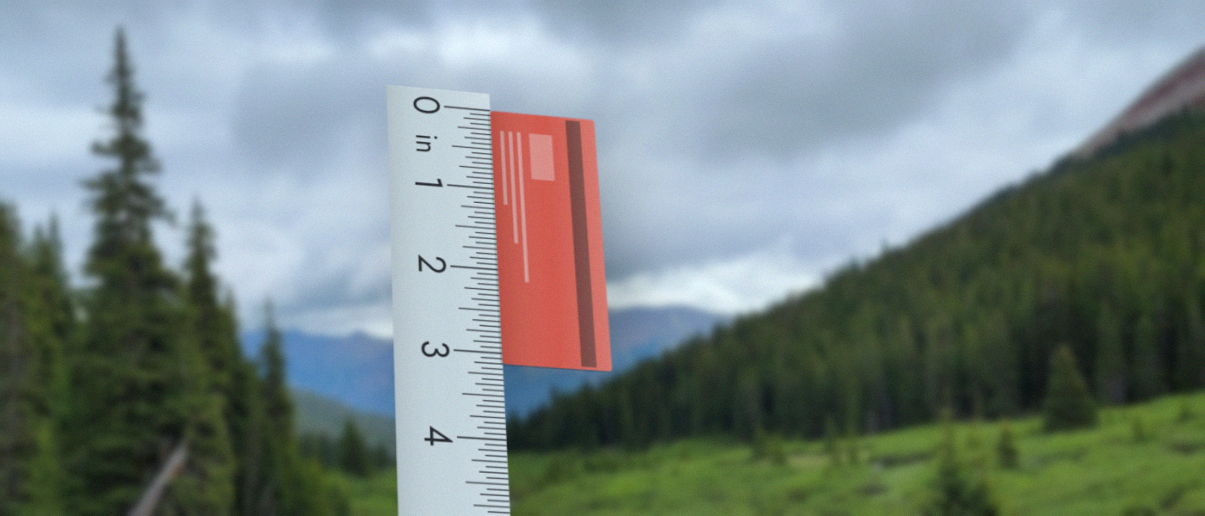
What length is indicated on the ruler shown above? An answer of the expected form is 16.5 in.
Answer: 3.125 in
